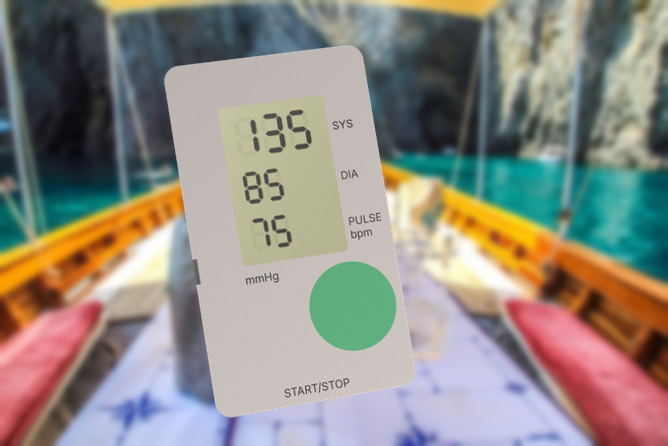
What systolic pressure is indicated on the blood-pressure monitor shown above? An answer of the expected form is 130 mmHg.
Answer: 135 mmHg
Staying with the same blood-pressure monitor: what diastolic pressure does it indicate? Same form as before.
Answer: 85 mmHg
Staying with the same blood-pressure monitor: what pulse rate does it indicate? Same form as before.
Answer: 75 bpm
